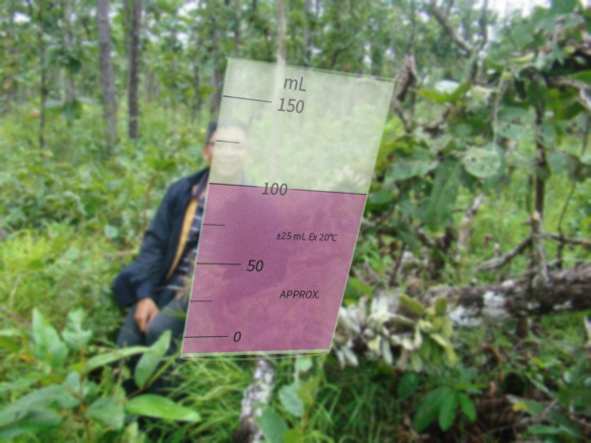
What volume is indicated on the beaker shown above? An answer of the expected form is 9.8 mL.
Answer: 100 mL
